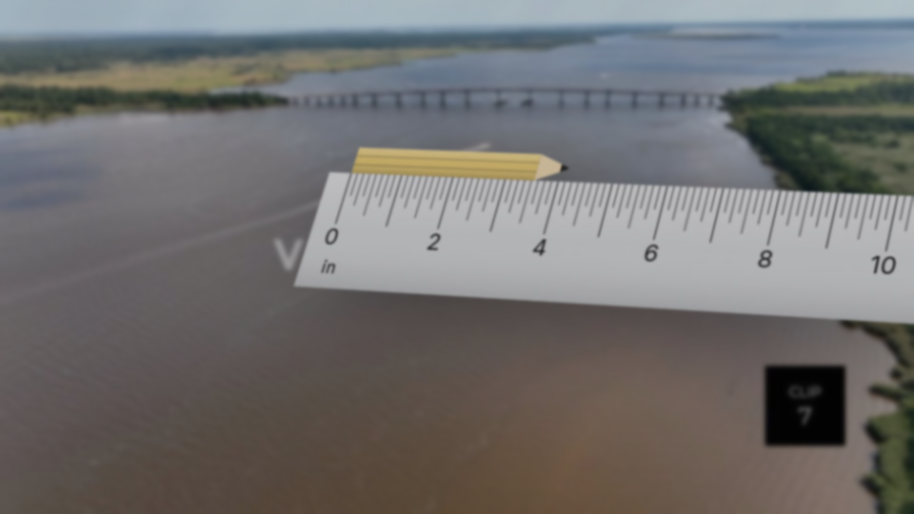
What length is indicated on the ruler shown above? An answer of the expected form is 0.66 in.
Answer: 4.125 in
